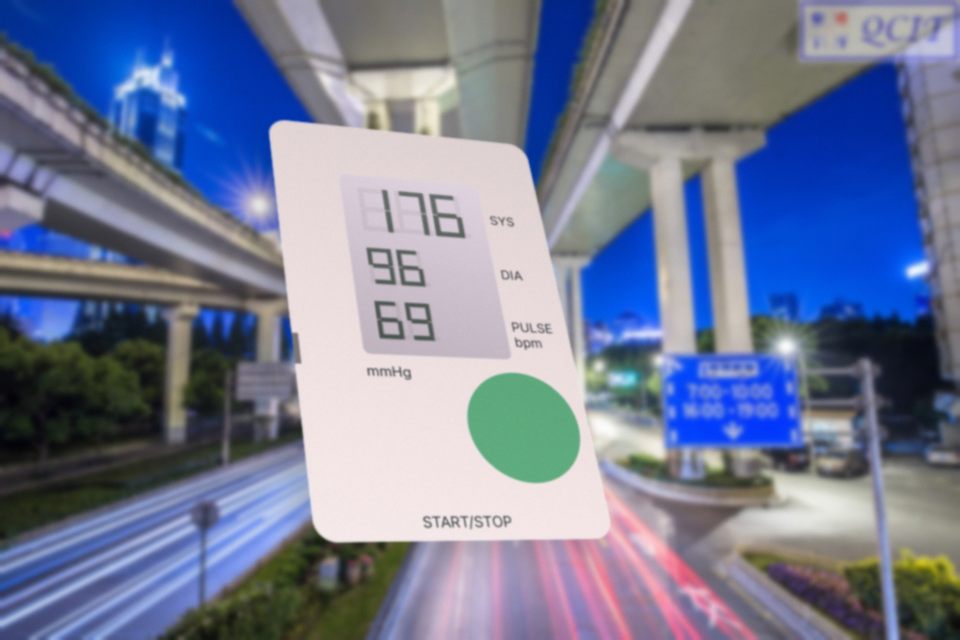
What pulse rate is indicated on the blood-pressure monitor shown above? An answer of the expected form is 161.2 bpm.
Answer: 69 bpm
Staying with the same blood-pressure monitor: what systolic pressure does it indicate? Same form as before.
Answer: 176 mmHg
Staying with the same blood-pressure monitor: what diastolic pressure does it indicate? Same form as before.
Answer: 96 mmHg
